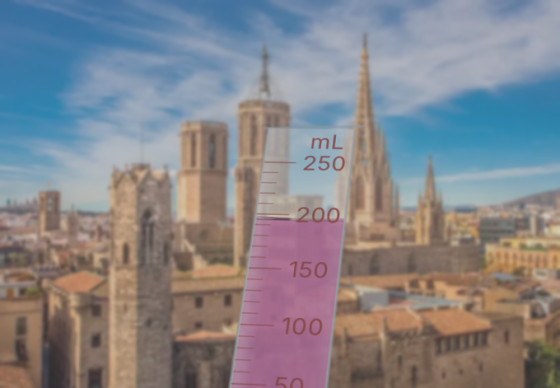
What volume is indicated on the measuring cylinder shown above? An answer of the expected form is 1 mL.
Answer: 195 mL
